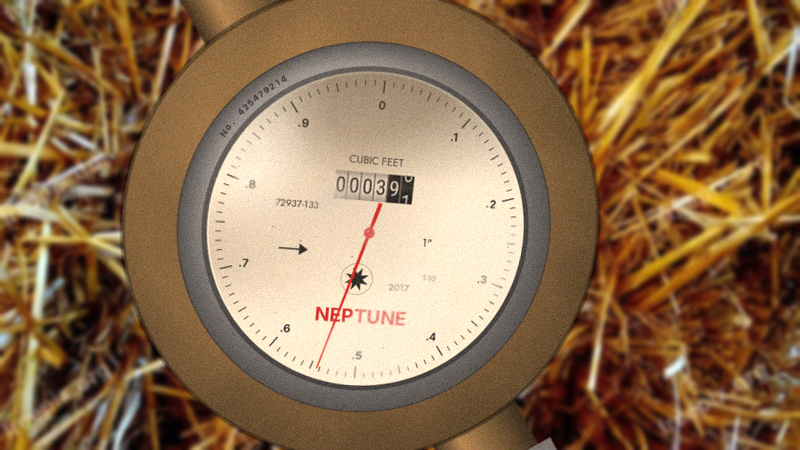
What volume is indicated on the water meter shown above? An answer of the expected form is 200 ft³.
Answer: 390.54 ft³
